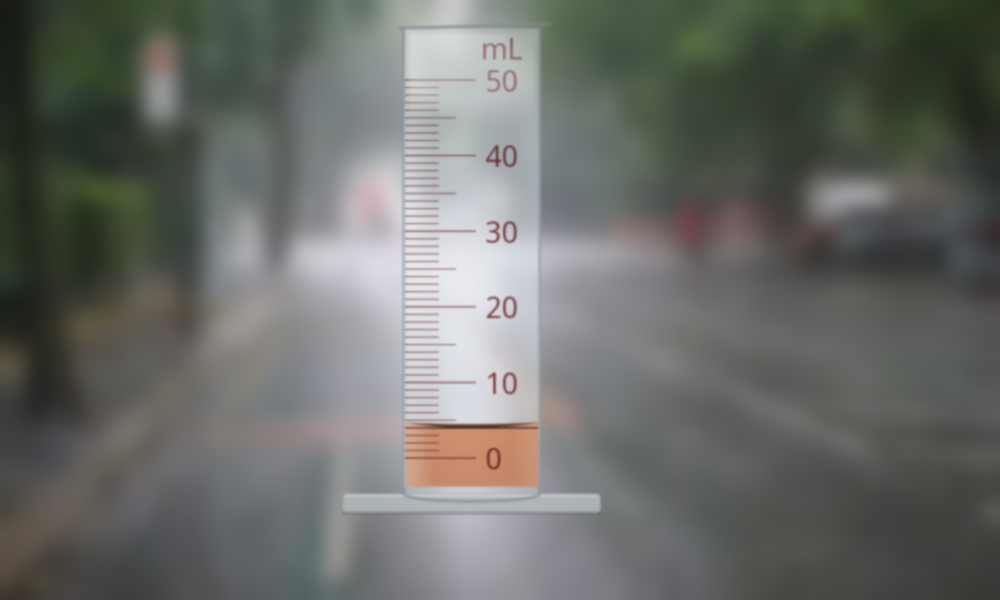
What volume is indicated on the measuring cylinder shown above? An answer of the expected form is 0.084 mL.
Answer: 4 mL
